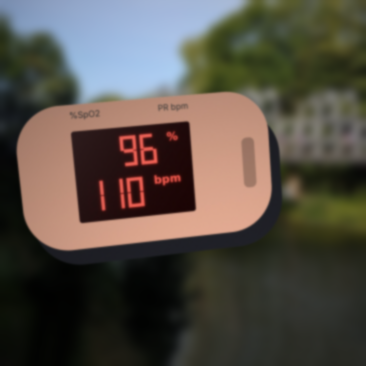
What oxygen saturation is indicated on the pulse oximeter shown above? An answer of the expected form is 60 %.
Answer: 96 %
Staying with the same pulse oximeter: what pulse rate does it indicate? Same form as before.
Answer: 110 bpm
